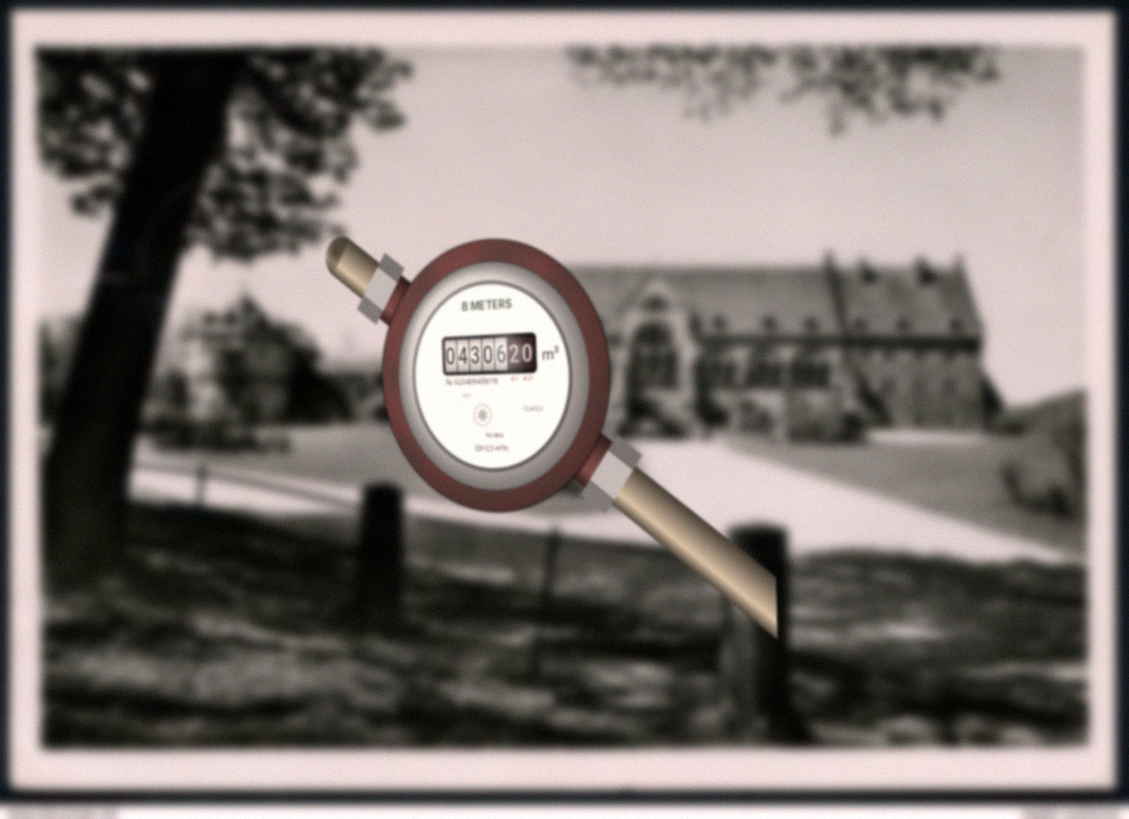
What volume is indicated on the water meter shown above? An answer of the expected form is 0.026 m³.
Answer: 4306.20 m³
